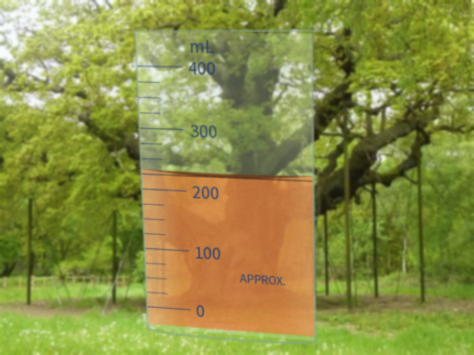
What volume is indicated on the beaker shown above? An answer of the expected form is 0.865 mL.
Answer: 225 mL
